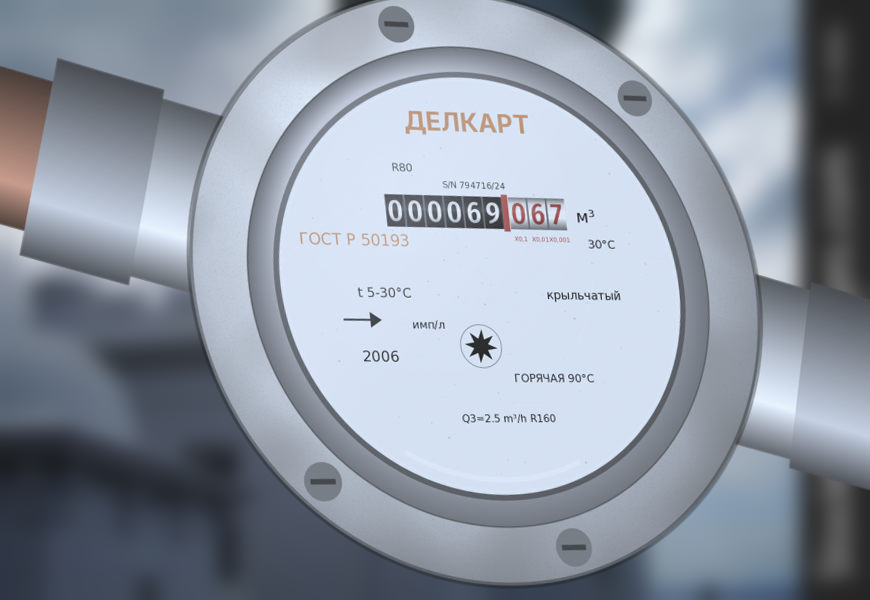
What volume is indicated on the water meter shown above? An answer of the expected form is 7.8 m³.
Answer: 69.067 m³
